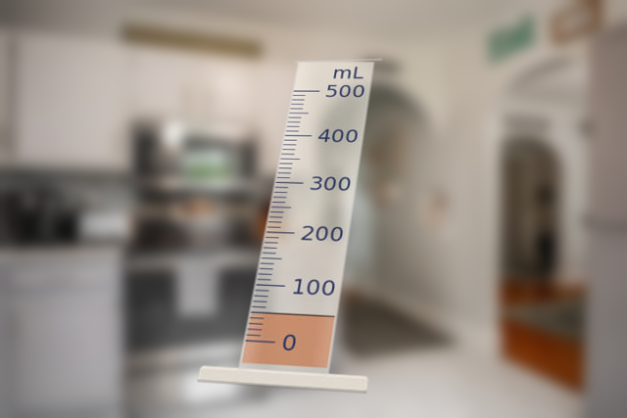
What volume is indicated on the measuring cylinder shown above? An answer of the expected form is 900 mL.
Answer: 50 mL
